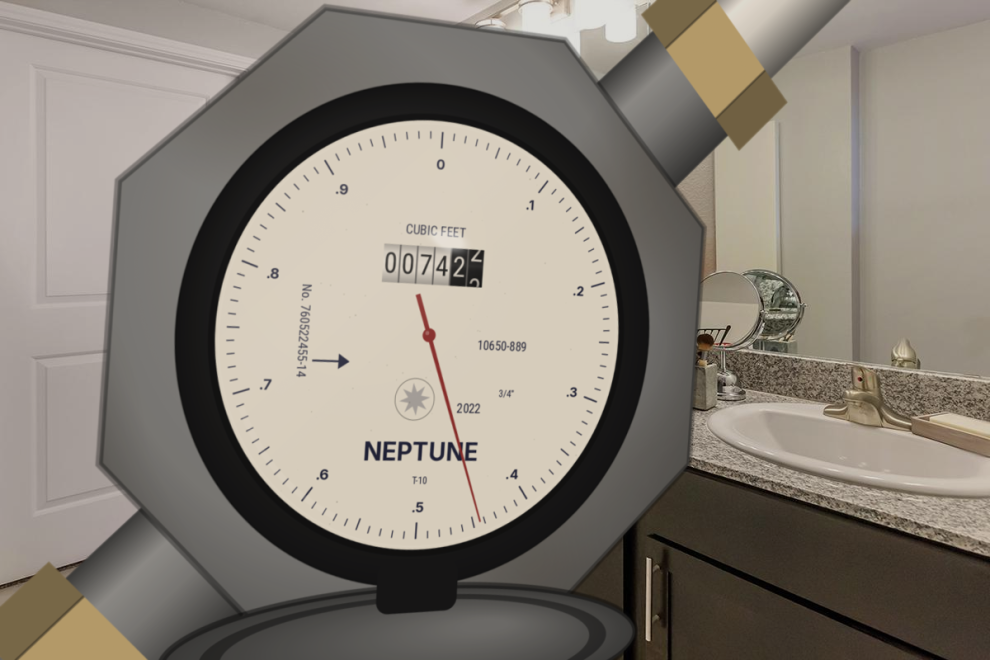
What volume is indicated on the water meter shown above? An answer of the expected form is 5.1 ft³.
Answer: 7422.44 ft³
